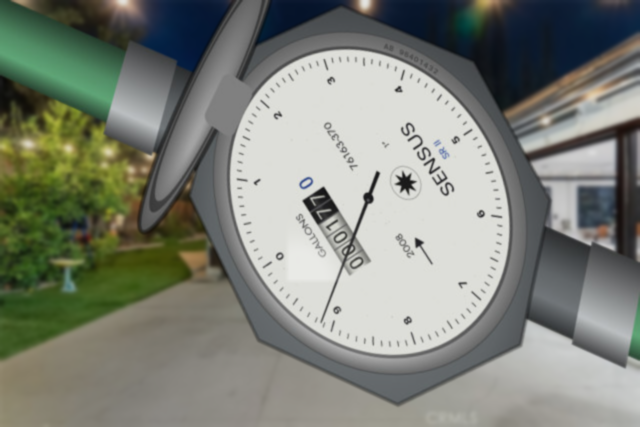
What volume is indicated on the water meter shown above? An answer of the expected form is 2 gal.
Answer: 1769.1 gal
